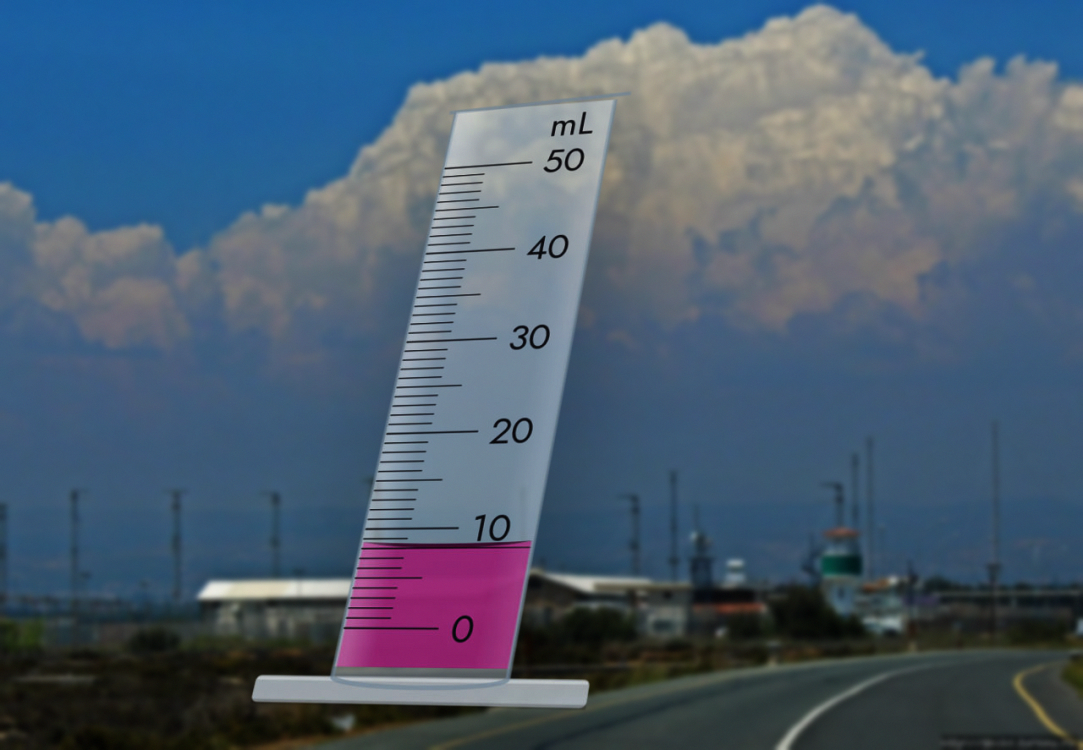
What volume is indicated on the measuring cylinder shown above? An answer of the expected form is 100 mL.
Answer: 8 mL
